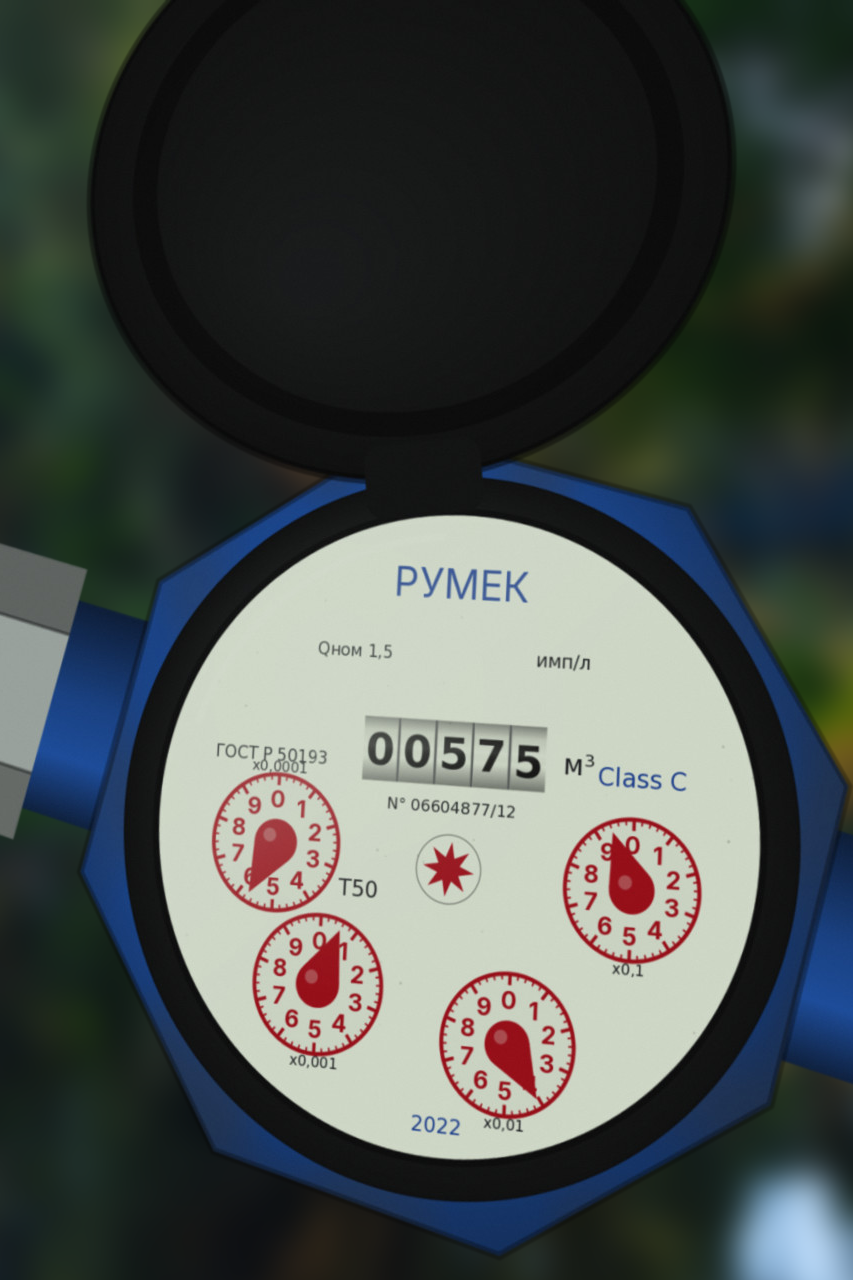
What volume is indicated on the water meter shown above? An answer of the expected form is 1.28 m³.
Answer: 574.9405 m³
